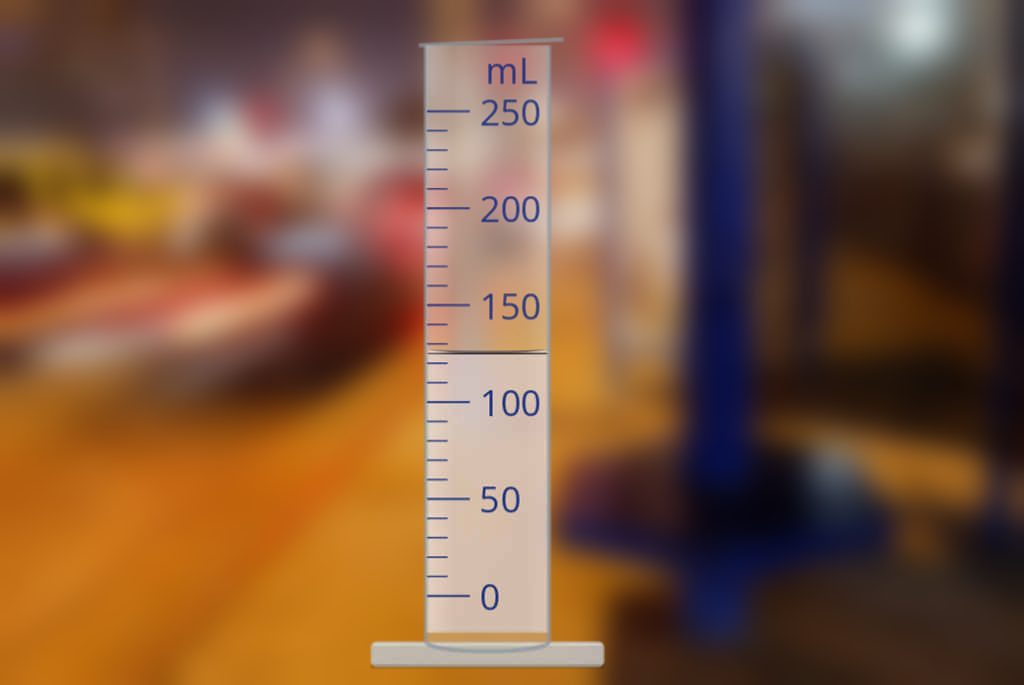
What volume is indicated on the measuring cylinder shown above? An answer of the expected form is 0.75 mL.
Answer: 125 mL
